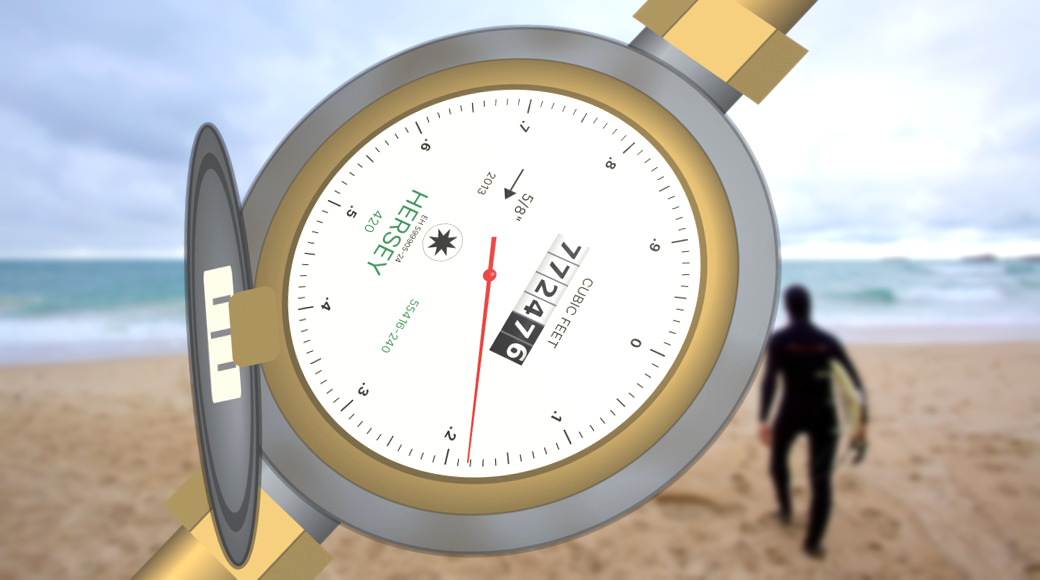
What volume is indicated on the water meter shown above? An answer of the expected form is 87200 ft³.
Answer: 772476.18 ft³
